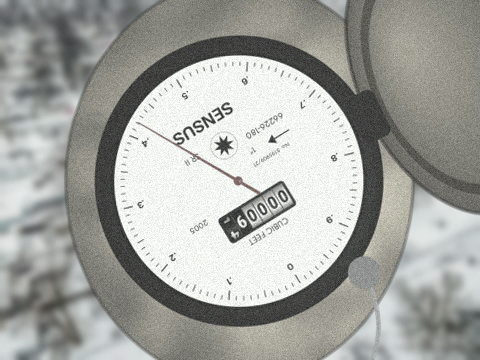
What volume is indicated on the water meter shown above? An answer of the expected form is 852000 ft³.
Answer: 94.42 ft³
